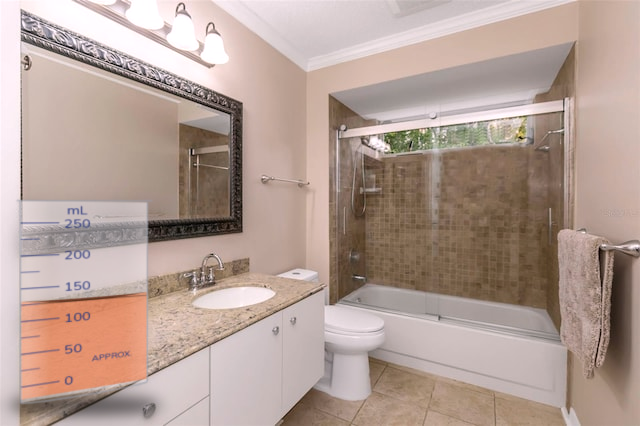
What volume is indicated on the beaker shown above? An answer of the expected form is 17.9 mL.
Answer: 125 mL
